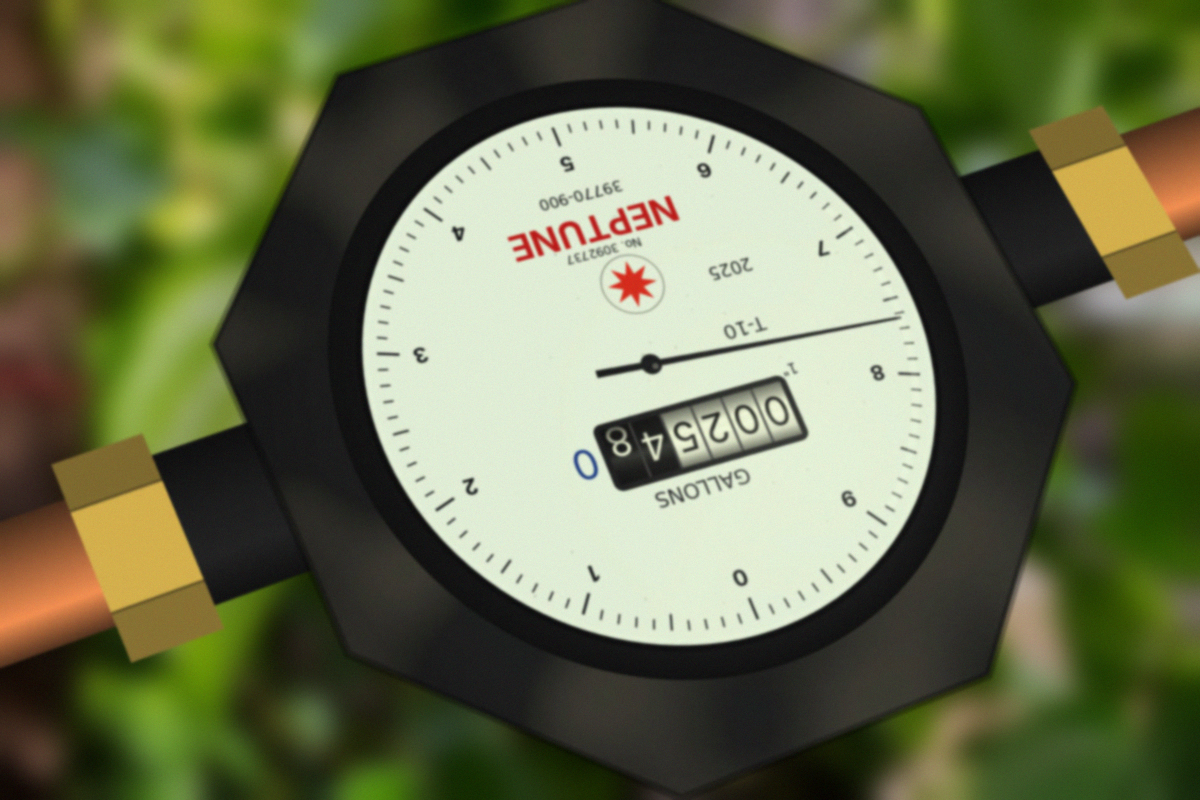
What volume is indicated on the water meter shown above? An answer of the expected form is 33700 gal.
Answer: 25477.6 gal
